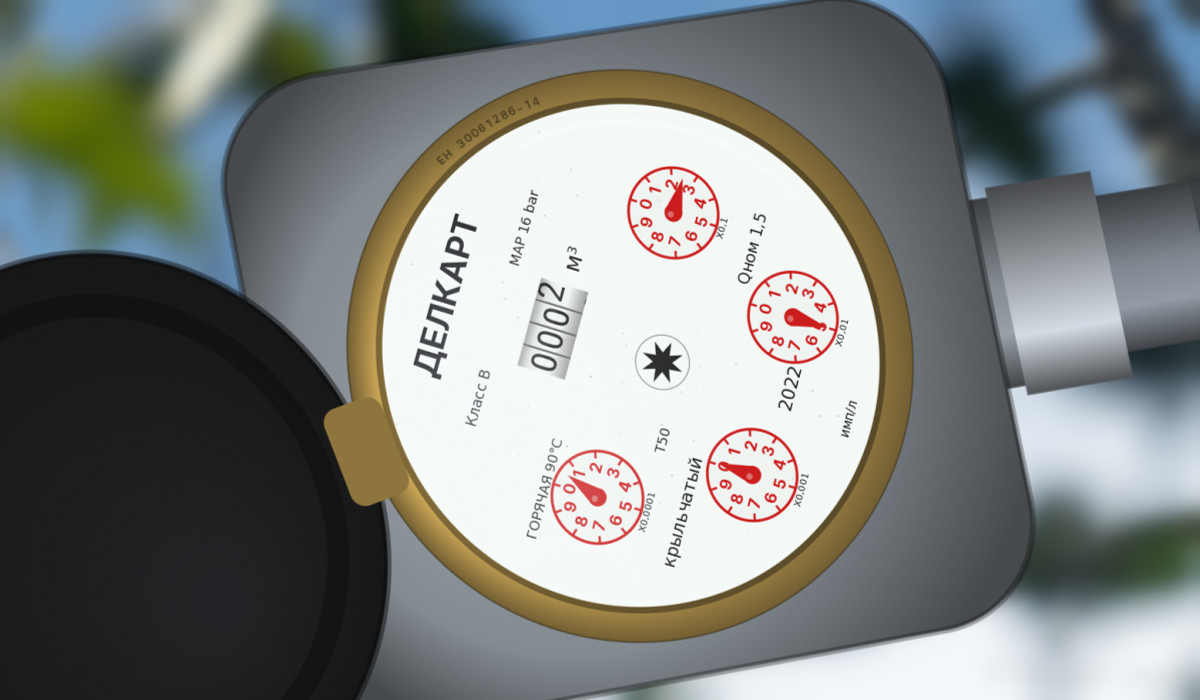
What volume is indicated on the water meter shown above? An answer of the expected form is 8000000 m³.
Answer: 2.2500 m³
